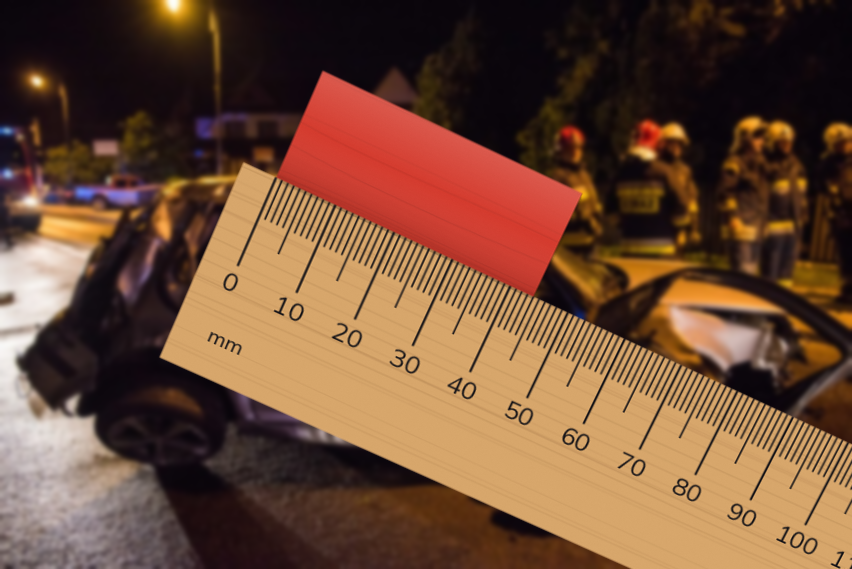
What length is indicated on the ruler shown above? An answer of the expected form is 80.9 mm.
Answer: 44 mm
